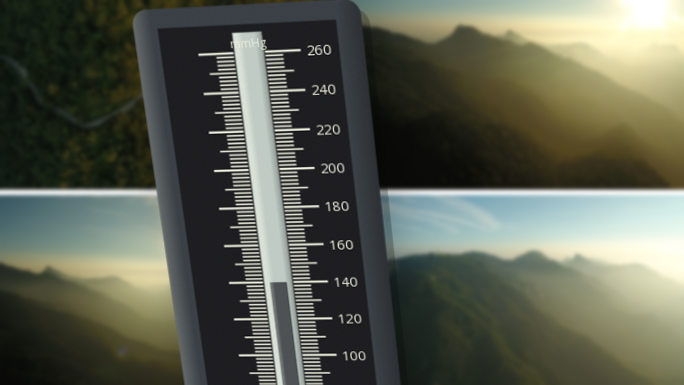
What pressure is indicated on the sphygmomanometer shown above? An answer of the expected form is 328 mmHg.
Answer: 140 mmHg
